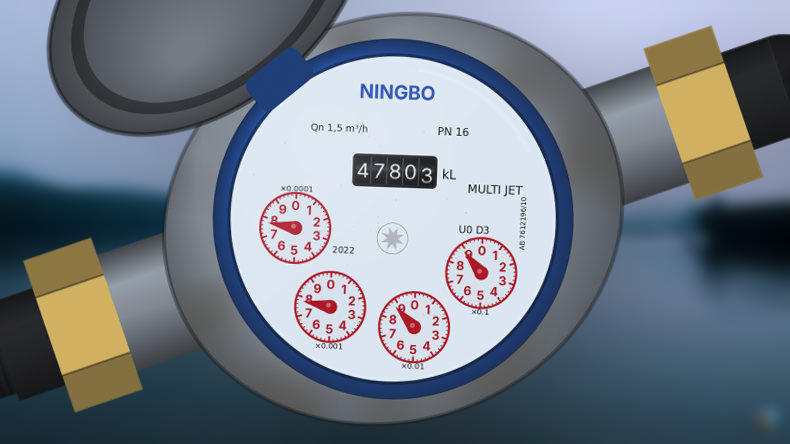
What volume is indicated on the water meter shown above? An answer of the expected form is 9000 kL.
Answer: 47802.8877 kL
